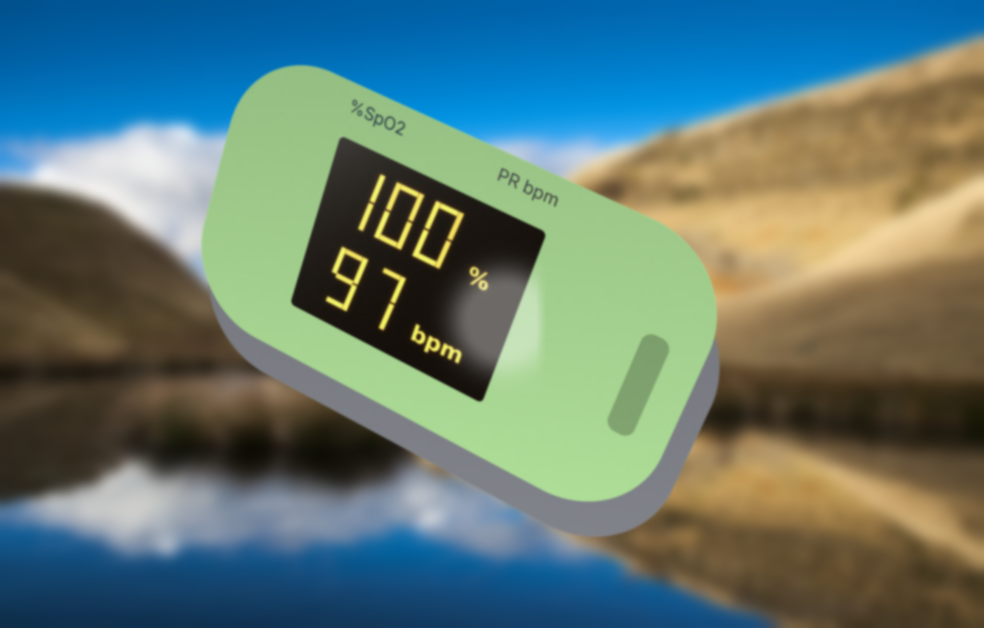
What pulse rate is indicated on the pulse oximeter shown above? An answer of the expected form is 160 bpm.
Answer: 97 bpm
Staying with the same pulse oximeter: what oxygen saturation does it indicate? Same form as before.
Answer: 100 %
